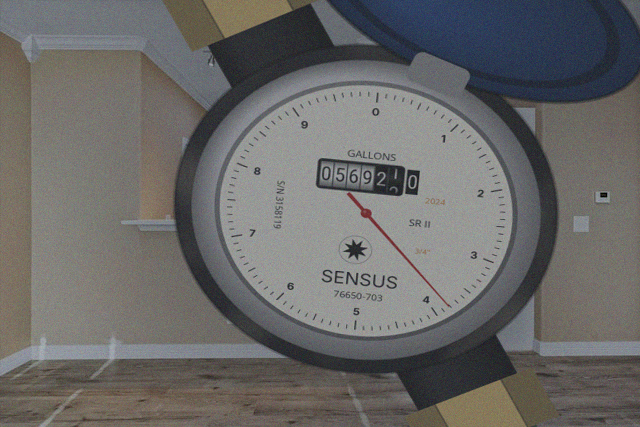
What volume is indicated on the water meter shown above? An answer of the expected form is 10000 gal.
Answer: 569213.8 gal
